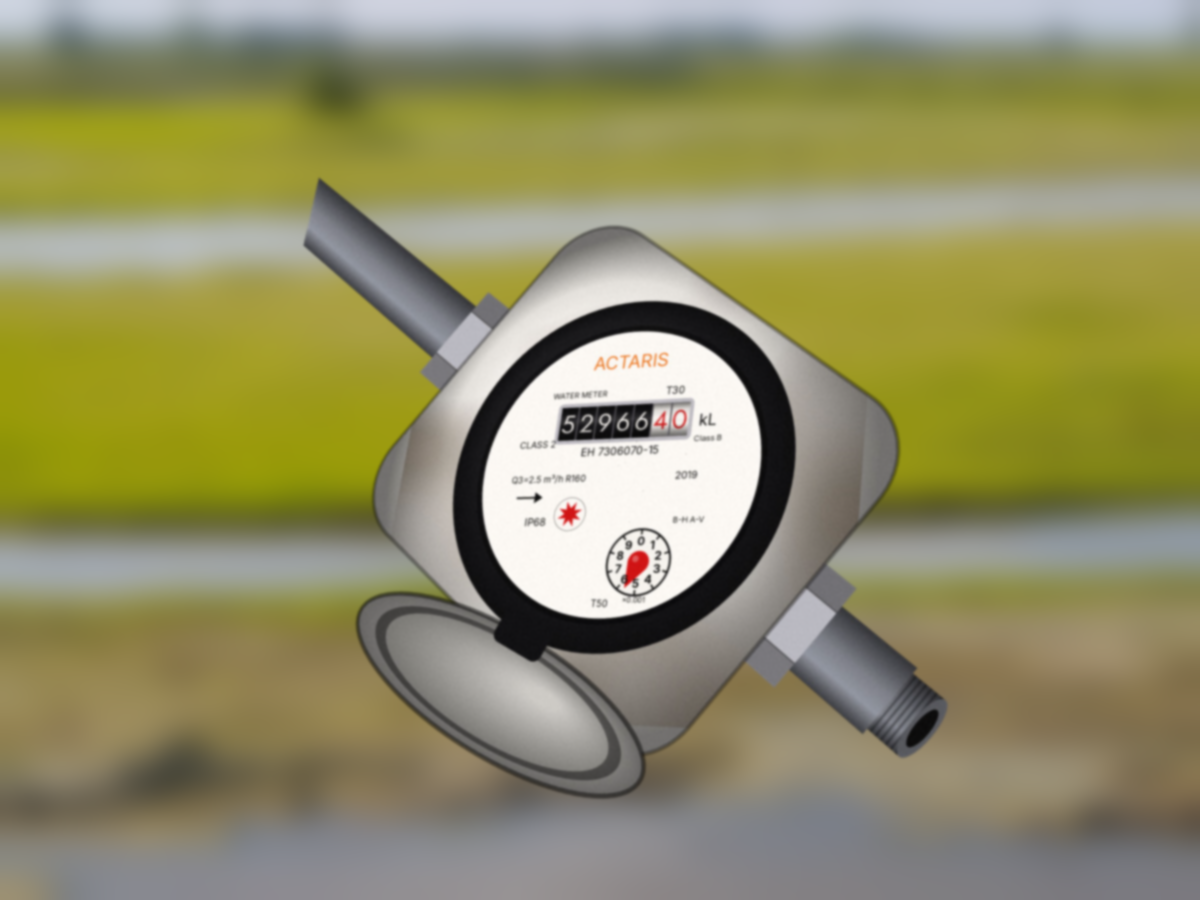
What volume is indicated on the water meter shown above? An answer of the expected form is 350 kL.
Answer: 52966.405 kL
